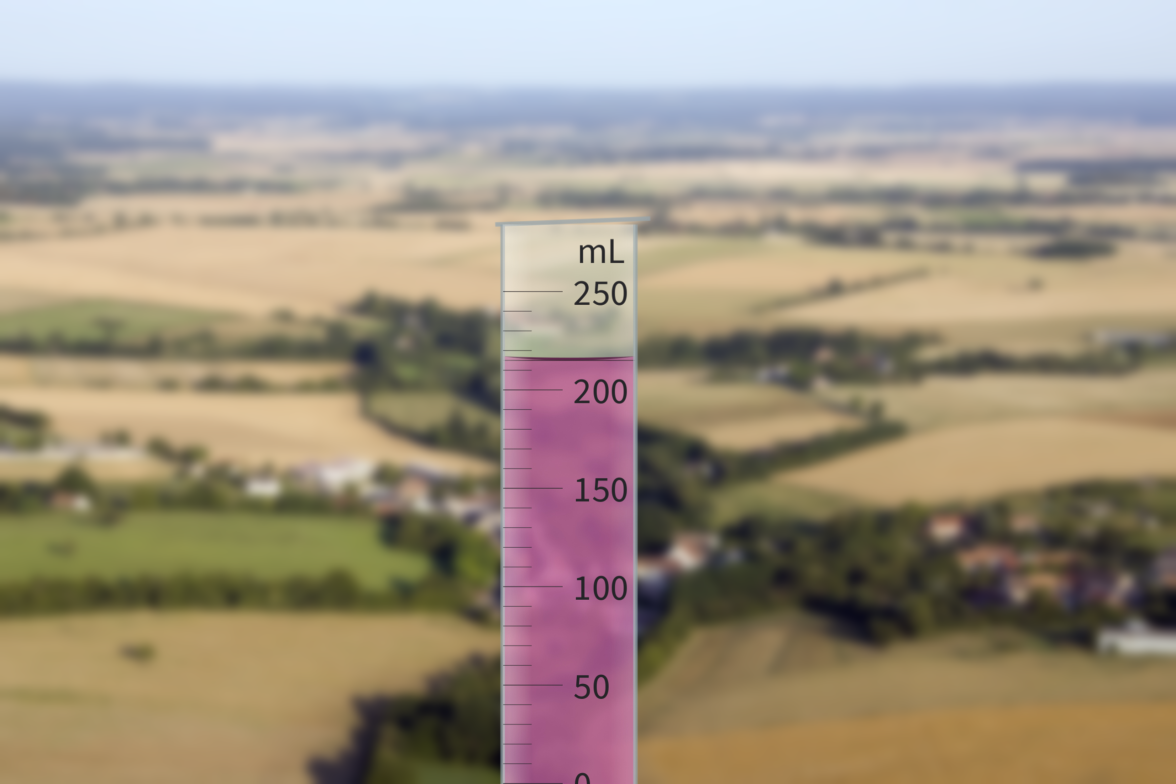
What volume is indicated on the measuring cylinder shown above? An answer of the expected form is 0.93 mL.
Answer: 215 mL
